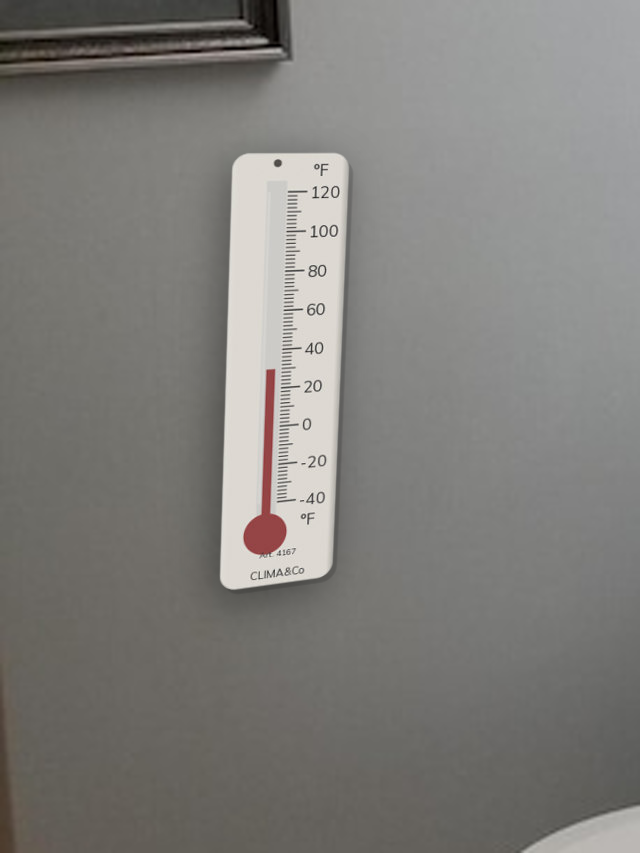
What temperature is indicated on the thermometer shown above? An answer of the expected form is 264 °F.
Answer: 30 °F
